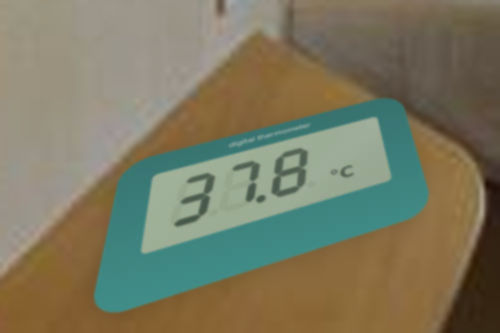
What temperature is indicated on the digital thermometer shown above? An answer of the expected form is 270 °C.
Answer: 37.8 °C
